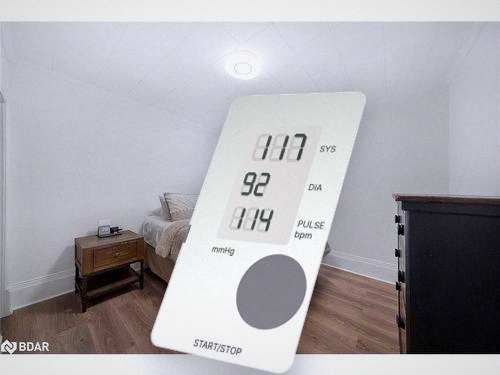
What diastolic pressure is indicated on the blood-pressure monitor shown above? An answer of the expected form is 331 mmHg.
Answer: 92 mmHg
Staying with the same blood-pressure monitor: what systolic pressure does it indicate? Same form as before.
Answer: 117 mmHg
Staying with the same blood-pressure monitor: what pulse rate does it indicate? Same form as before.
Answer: 114 bpm
